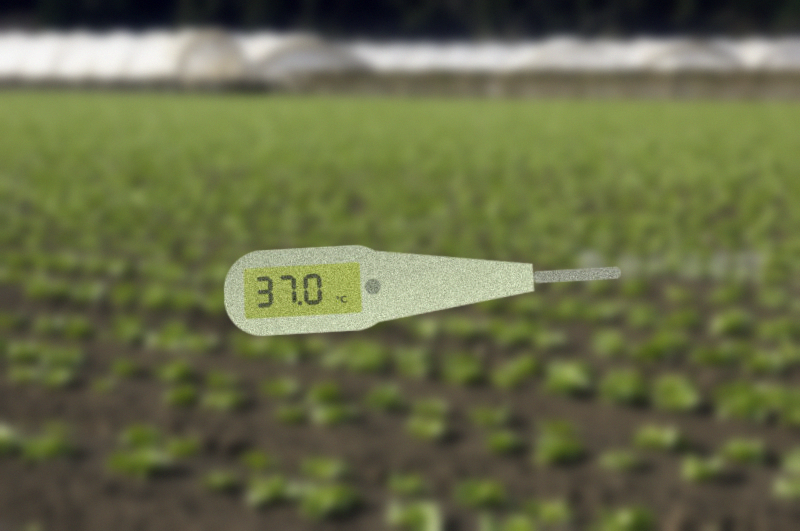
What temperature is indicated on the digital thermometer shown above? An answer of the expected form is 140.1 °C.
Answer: 37.0 °C
